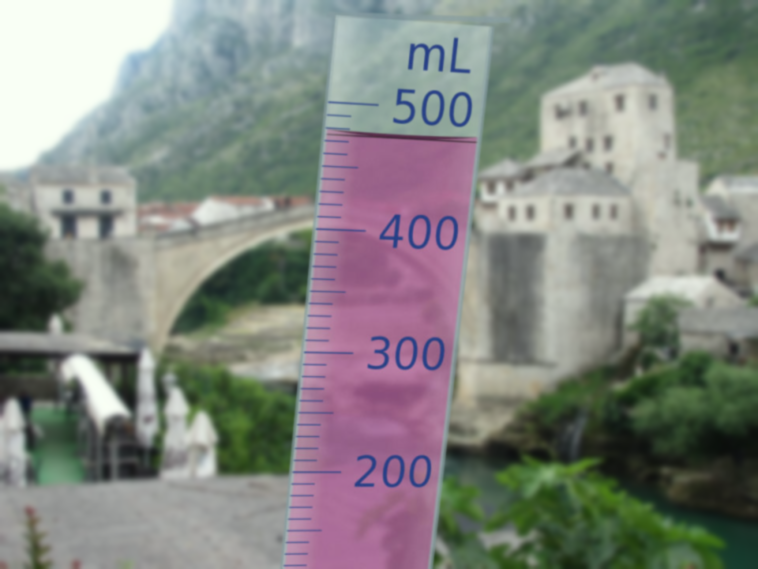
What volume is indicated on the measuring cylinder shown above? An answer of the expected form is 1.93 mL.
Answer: 475 mL
